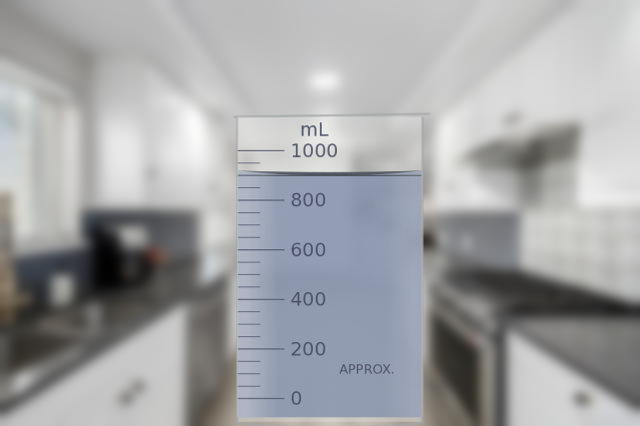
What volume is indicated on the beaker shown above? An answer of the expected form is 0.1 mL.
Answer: 900 mL
